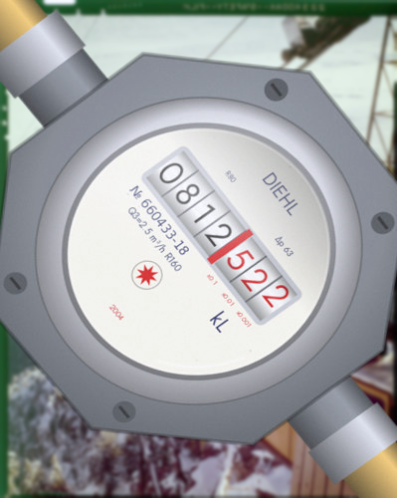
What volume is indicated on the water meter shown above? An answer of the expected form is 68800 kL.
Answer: 812.522 kL
